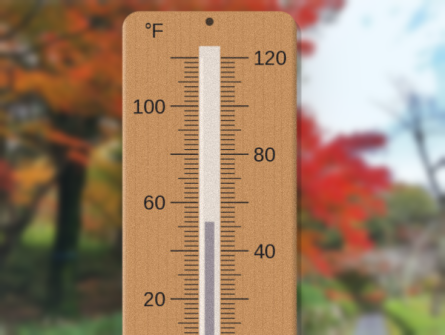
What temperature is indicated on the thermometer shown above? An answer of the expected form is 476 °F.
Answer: 52 °F
